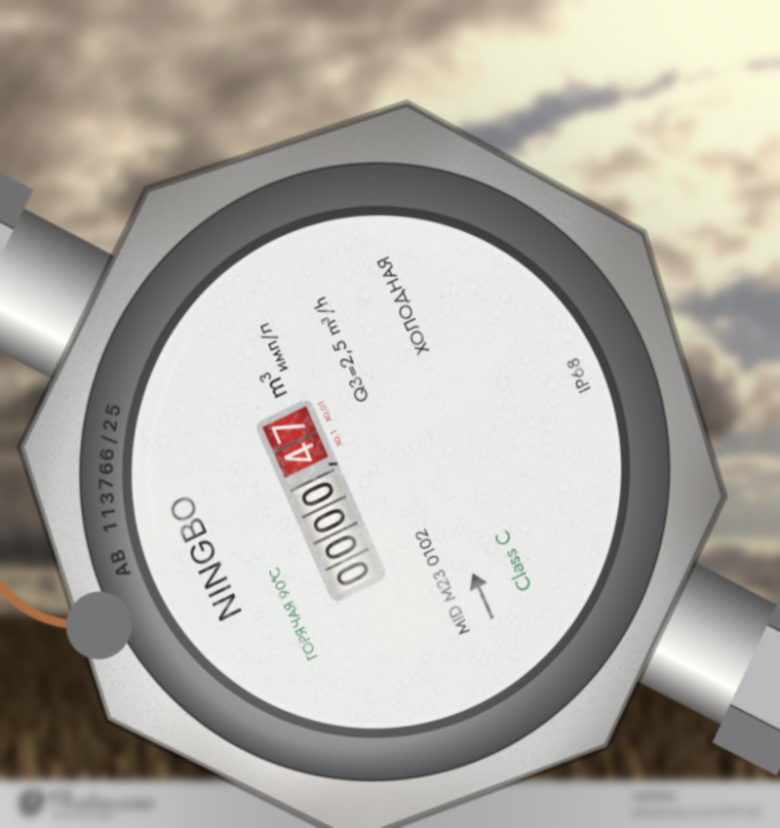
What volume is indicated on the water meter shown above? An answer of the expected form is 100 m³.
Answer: 0.47 m³
